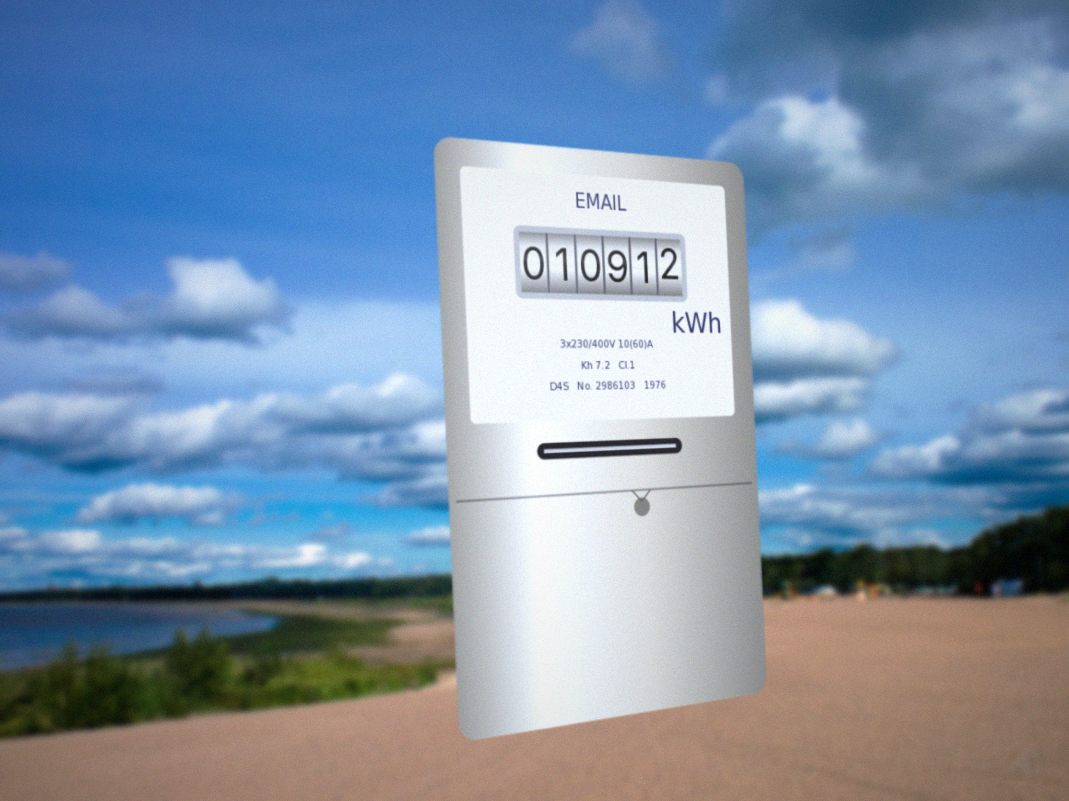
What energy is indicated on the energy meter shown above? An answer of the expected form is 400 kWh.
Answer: 10912 kWh
